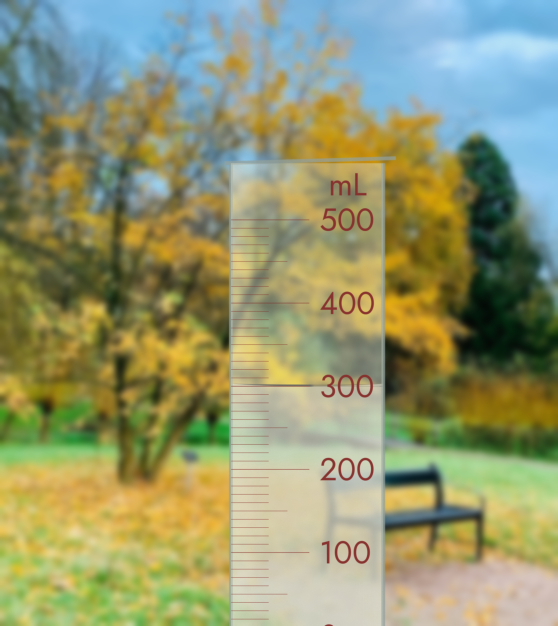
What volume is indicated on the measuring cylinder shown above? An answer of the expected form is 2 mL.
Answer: 300 mL
